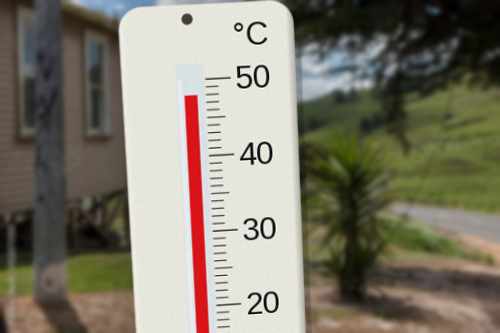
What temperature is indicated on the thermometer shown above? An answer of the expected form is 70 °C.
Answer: 48 °C
